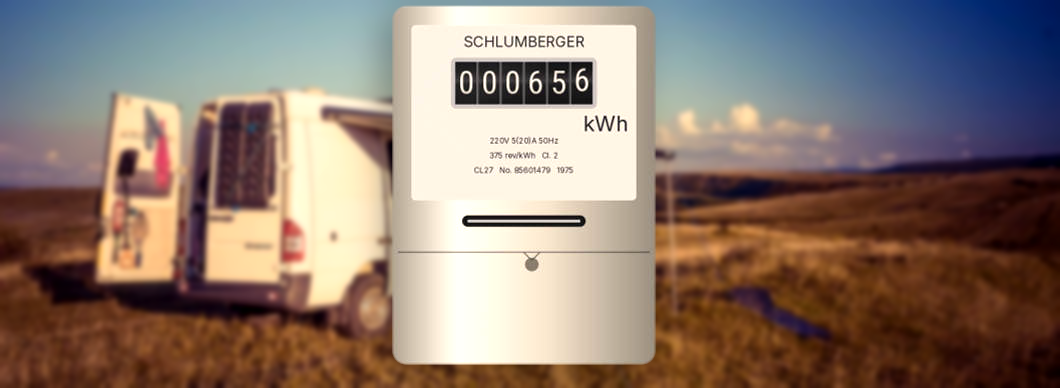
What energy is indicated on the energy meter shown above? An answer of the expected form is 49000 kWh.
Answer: 656 kWh
